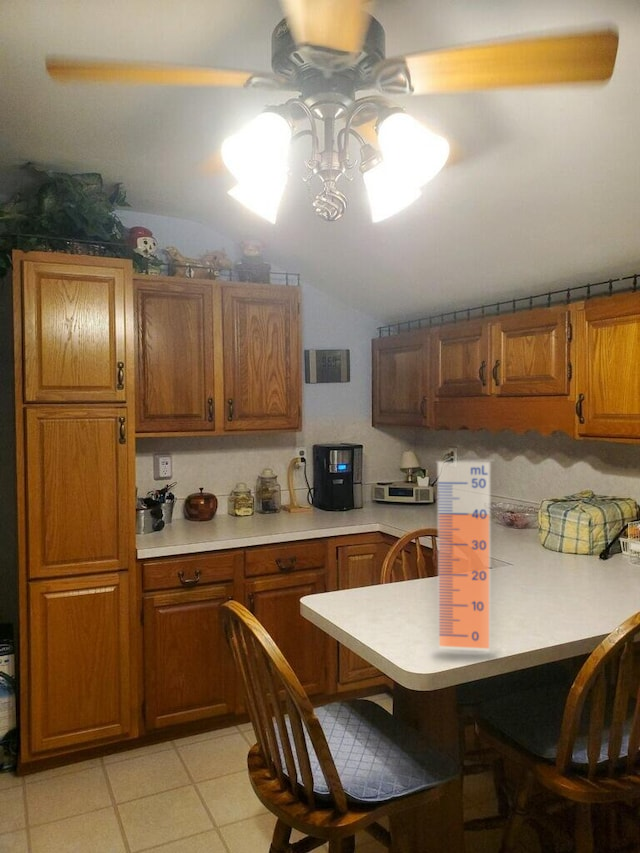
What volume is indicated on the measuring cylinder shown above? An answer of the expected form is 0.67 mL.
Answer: 40 mL
